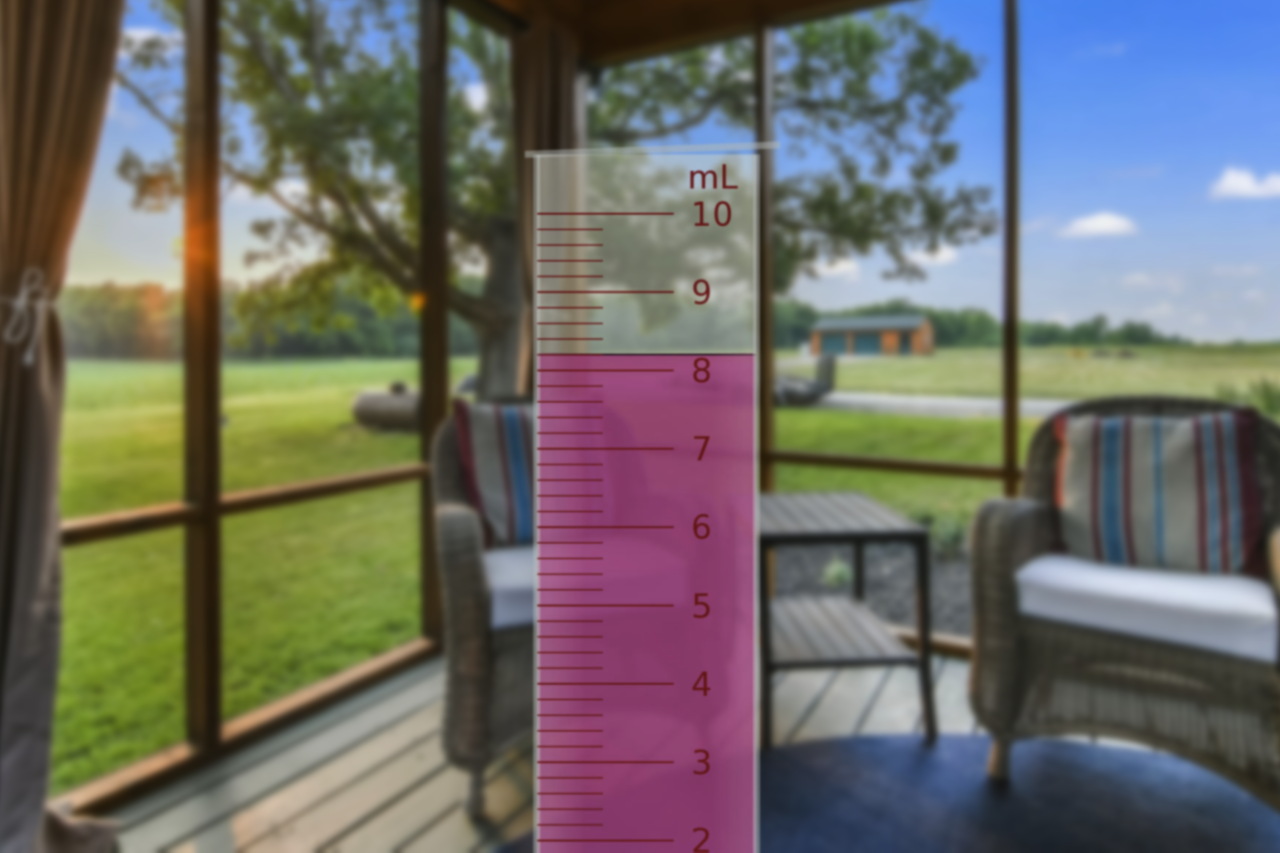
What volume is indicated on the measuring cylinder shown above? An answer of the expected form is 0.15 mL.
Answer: 8.2 mL
